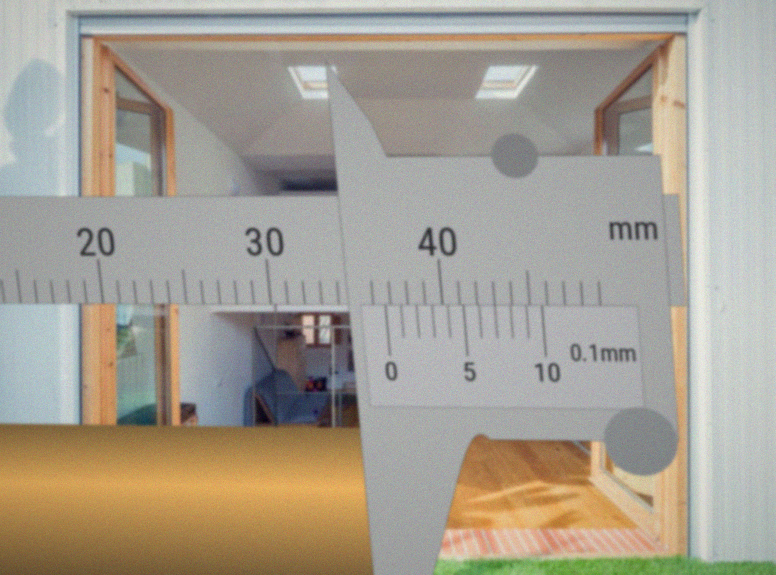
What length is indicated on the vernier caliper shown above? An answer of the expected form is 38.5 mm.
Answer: 36.7 mm
